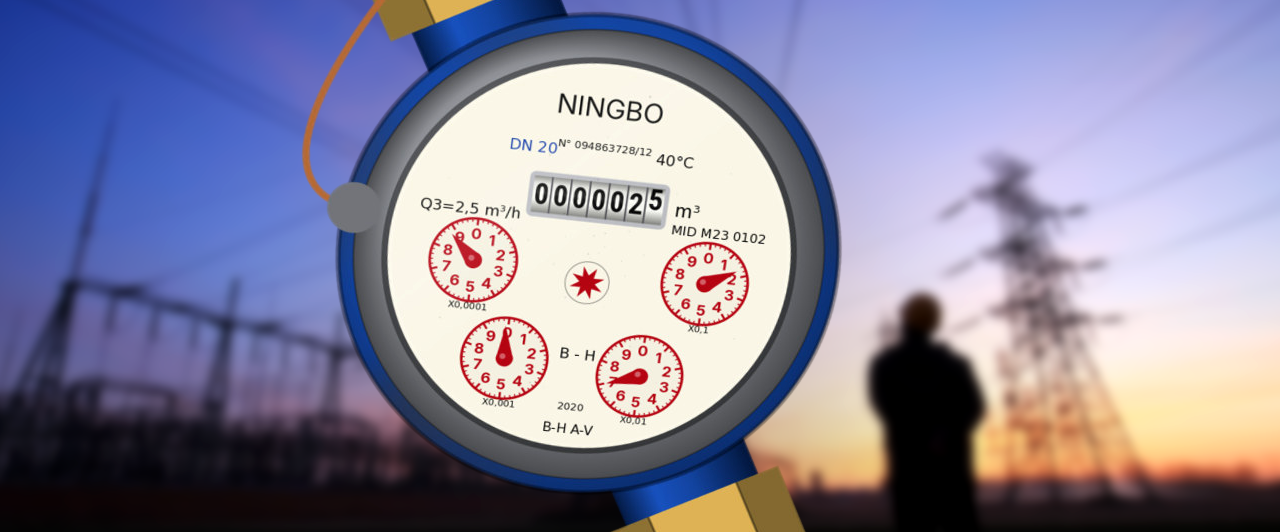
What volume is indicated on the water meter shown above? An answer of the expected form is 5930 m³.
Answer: 25.1698 m³
